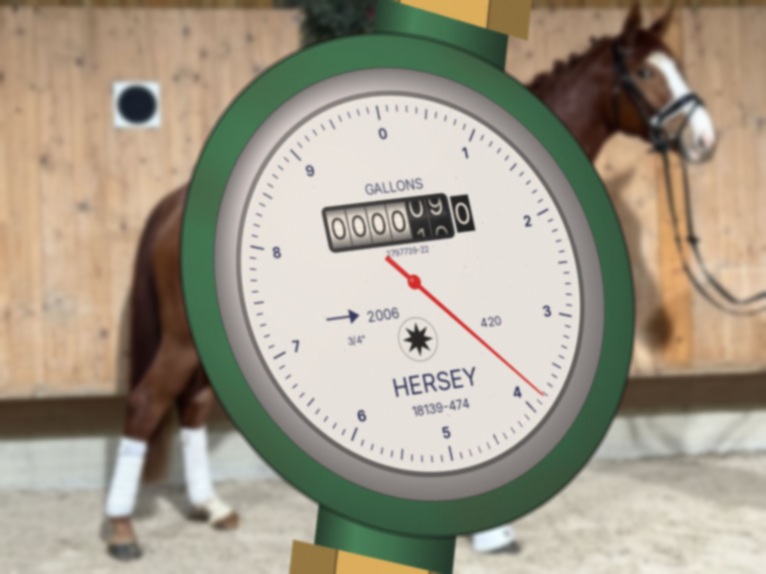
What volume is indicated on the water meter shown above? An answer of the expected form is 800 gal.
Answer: 93.8 gal
